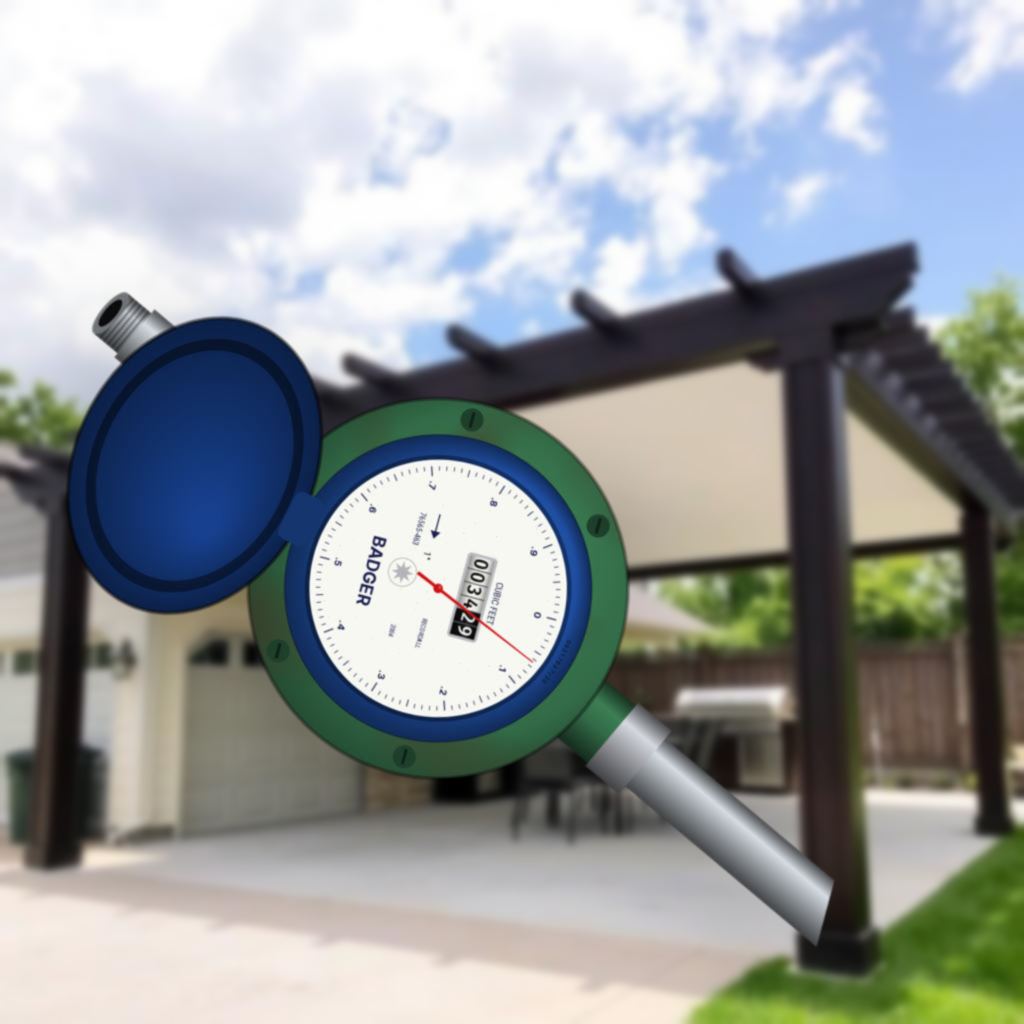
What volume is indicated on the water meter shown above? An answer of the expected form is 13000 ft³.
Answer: 3429.06 ft³
